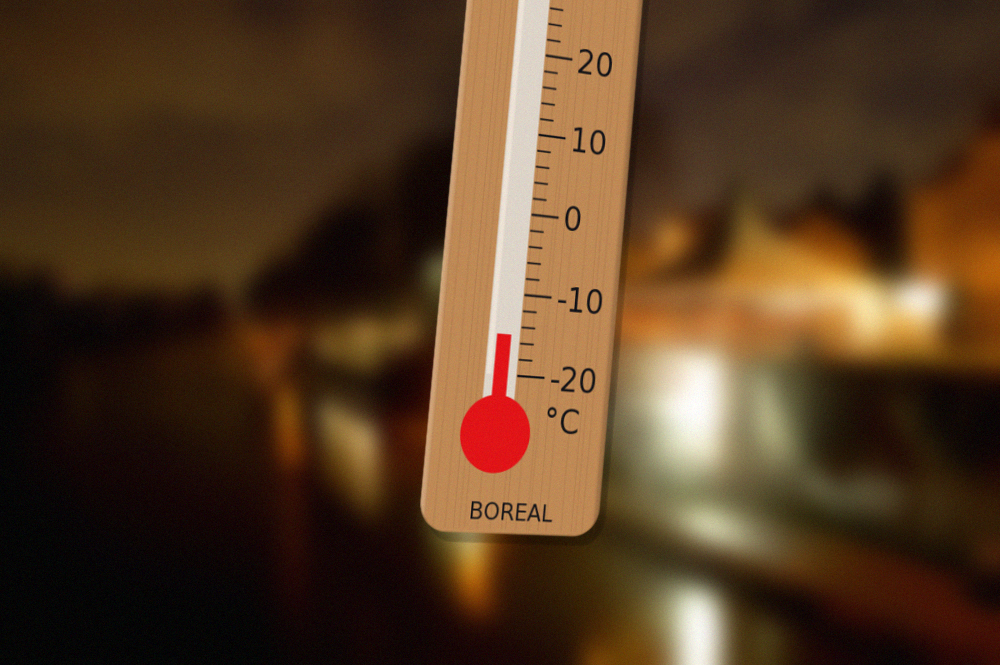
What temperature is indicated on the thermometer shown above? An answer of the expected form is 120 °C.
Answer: -15 °C
